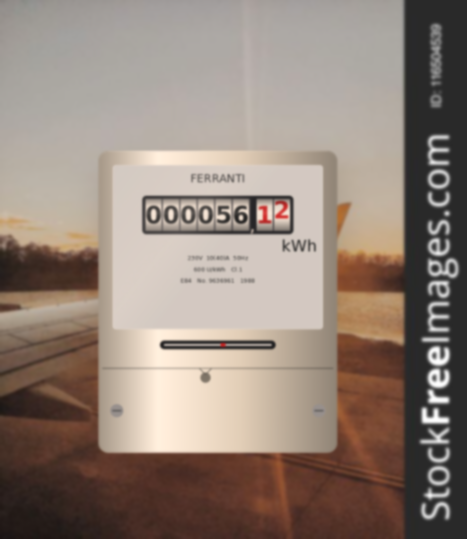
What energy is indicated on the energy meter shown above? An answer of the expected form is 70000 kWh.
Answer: 56.12 kWh
